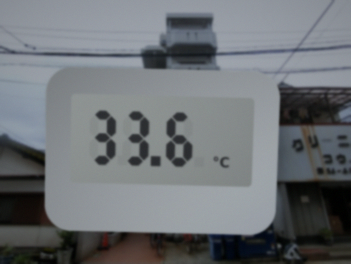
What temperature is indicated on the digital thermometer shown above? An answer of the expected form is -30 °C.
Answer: 33.6 °C
